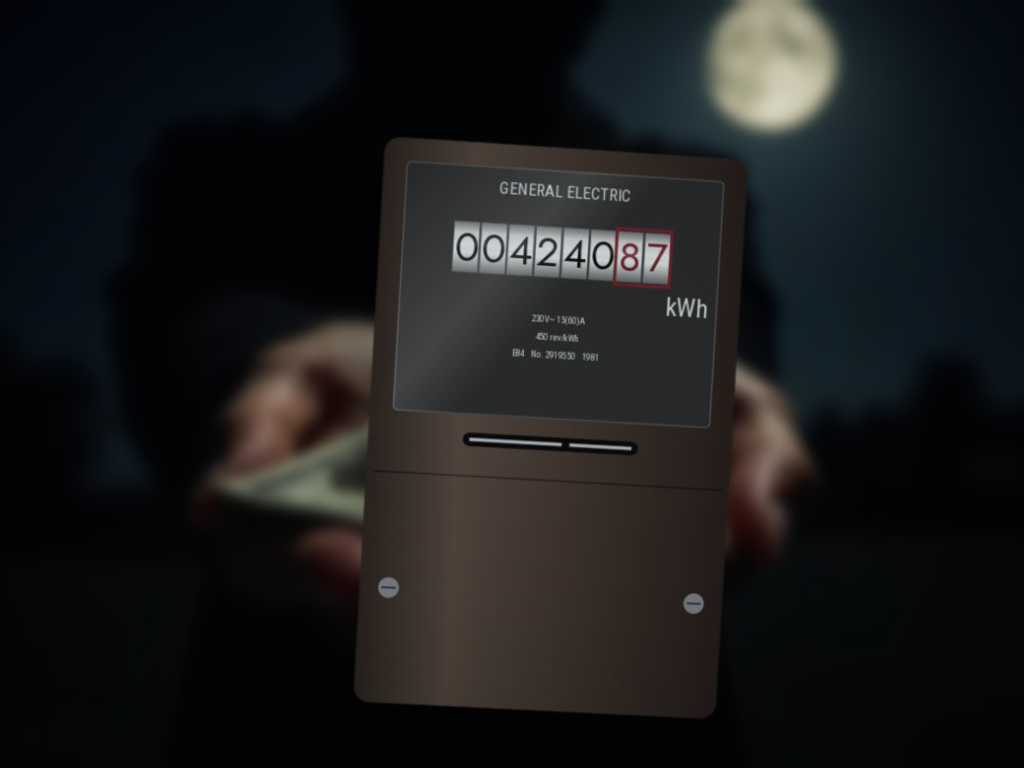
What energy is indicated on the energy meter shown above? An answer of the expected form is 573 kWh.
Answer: 4240.87 kWh
